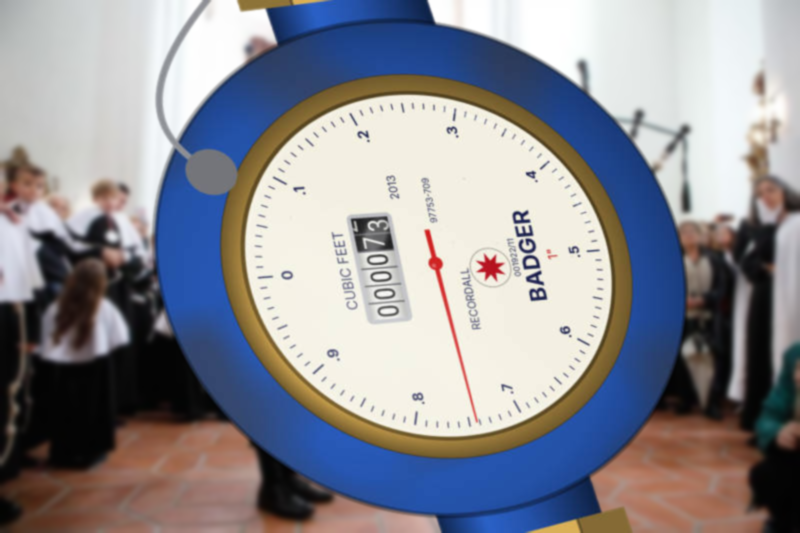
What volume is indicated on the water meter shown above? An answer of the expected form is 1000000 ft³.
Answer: 72.74 ft³
